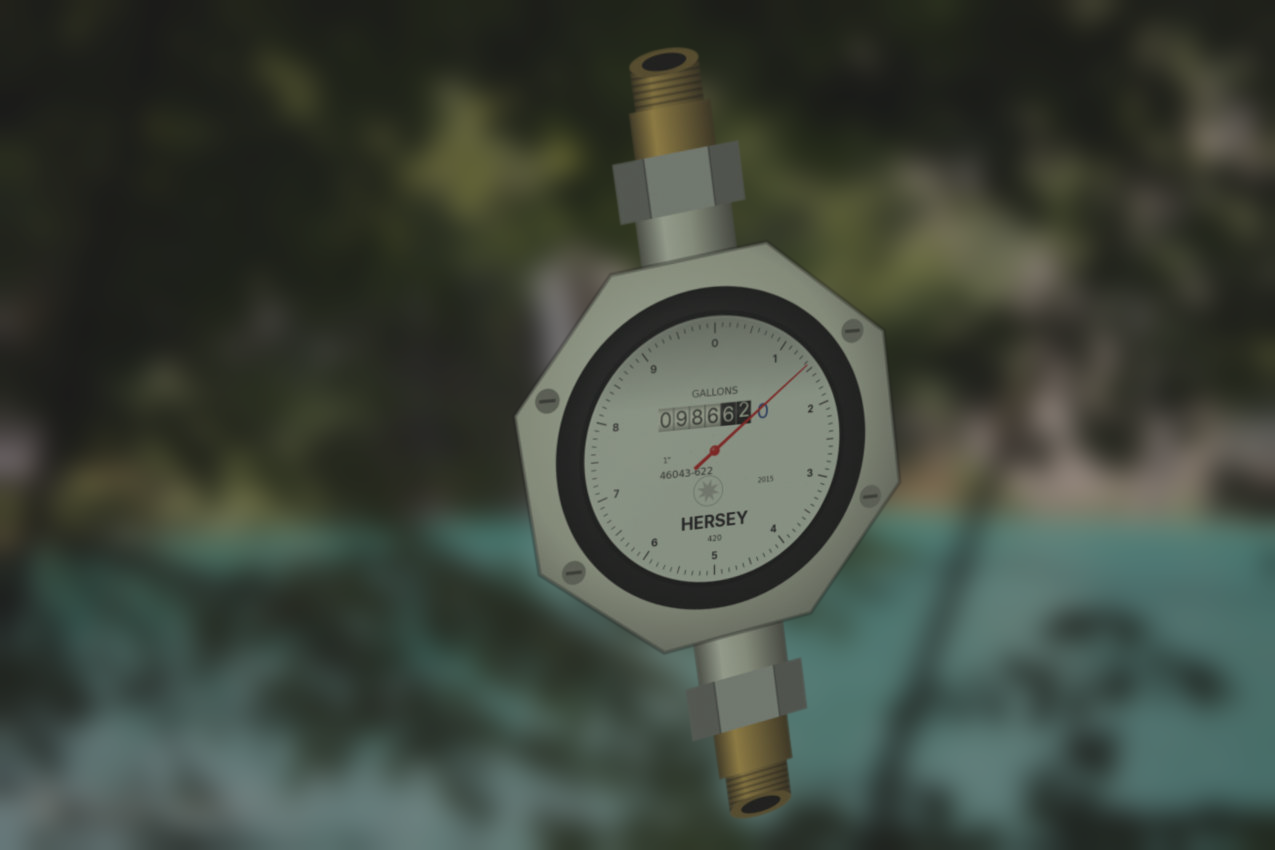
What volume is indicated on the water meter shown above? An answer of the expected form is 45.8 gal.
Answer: 986621.4 gal
